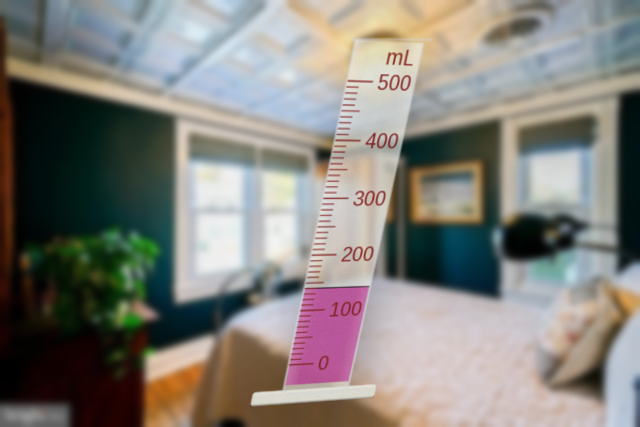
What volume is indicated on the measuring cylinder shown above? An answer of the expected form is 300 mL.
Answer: 140 mL
